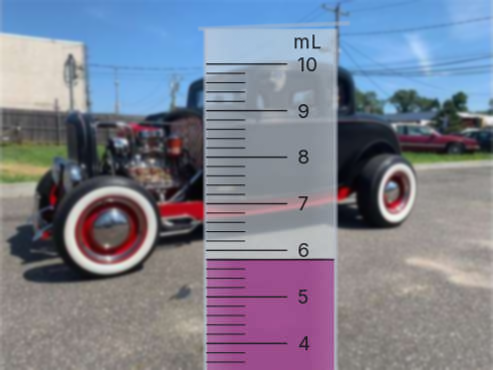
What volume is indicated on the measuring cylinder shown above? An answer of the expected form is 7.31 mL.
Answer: 5.8 mL
